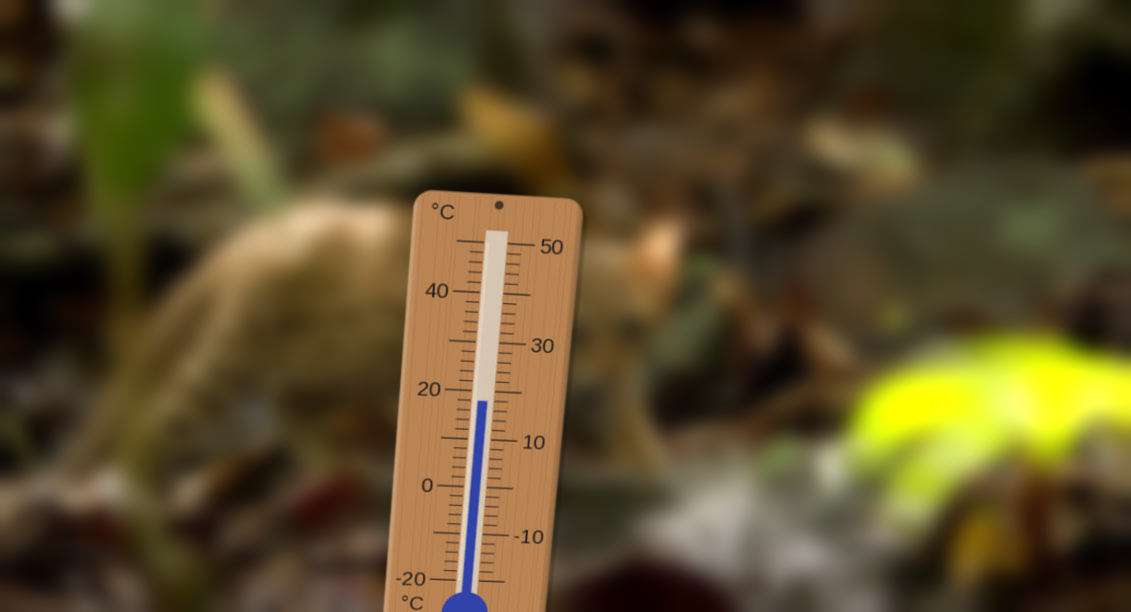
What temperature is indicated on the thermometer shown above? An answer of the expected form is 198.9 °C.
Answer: 18 °C
